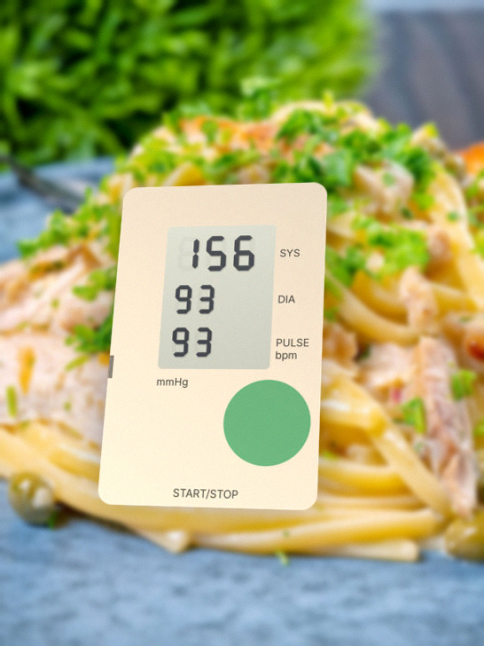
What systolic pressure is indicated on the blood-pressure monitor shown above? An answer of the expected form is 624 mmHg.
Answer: 156 mmHg
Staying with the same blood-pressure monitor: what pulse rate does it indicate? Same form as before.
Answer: 93 bpm
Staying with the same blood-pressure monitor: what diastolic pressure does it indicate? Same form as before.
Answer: 93 mmHg
